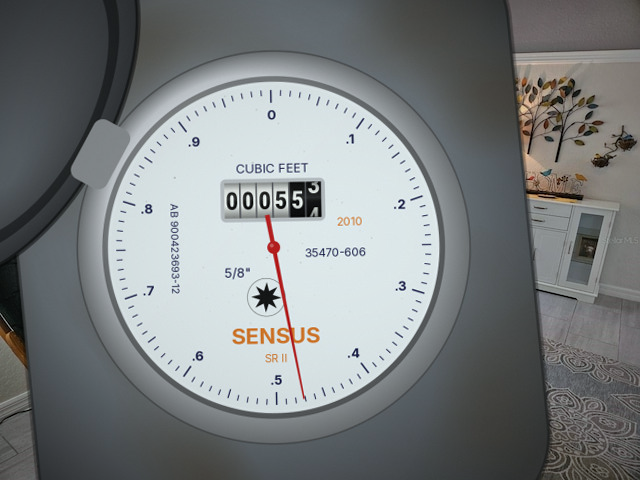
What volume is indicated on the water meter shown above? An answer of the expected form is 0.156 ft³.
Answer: 553.47 ft³
